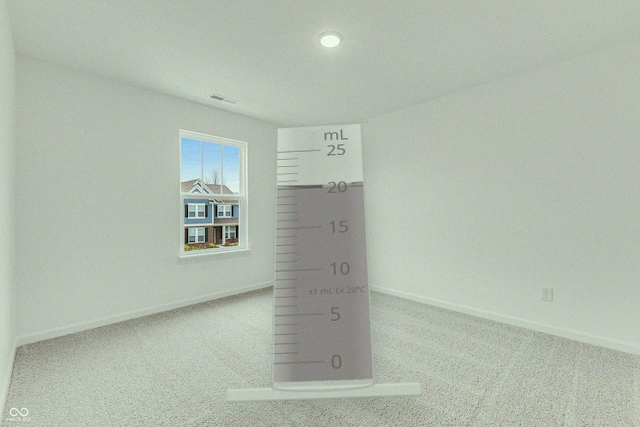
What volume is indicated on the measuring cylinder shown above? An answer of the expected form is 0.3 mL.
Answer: 20 mL
